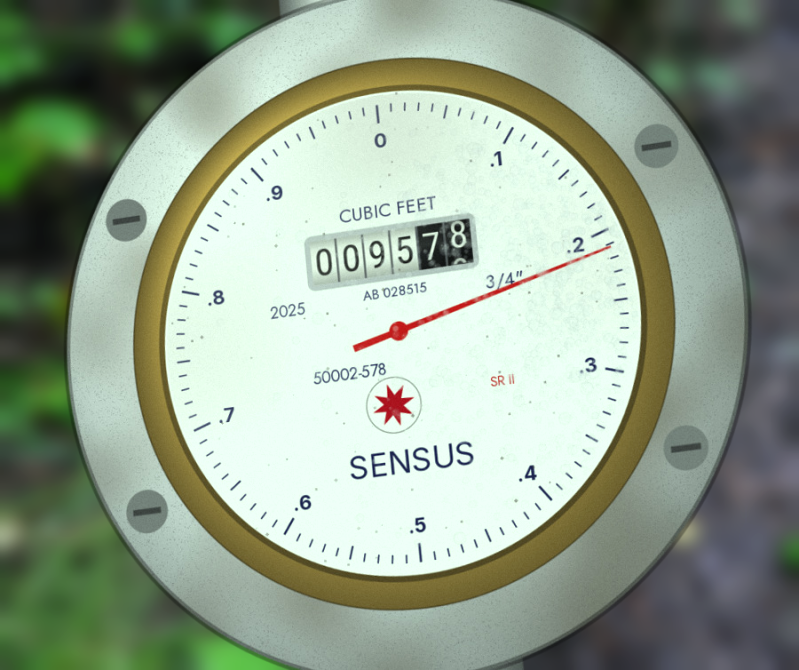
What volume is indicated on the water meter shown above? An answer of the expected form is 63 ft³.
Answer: 9578.21 ft³
